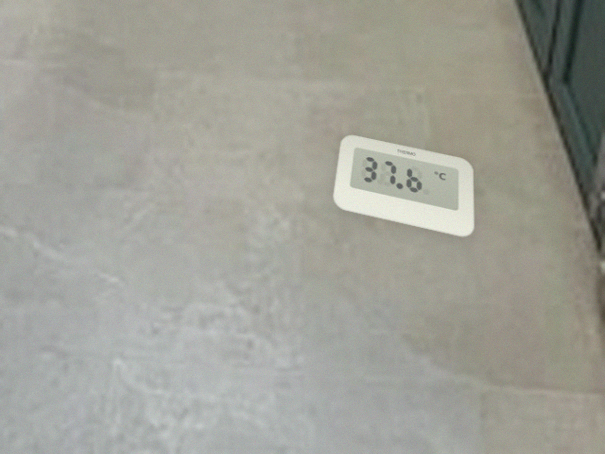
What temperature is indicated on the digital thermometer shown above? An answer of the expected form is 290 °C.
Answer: 37.6 °C
